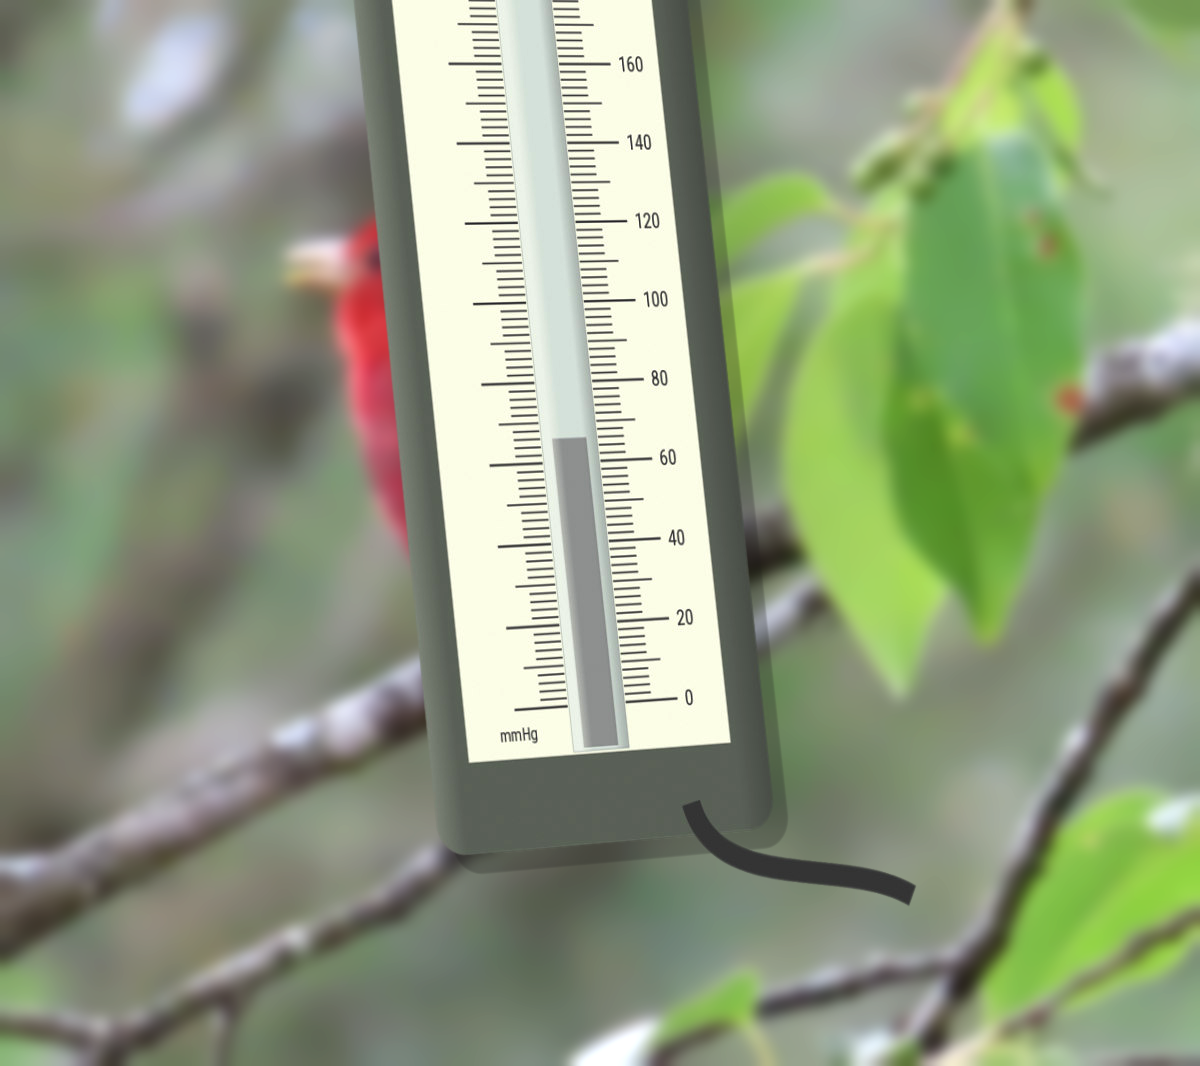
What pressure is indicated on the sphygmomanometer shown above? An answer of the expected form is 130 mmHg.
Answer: 66 mmHg
